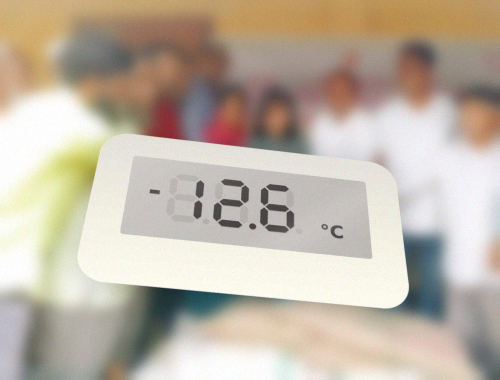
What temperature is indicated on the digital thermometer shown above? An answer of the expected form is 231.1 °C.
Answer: -12.6 °C
